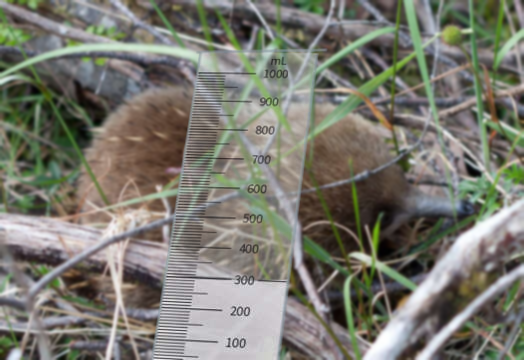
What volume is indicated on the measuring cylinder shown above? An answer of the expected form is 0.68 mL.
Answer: 300 mL
